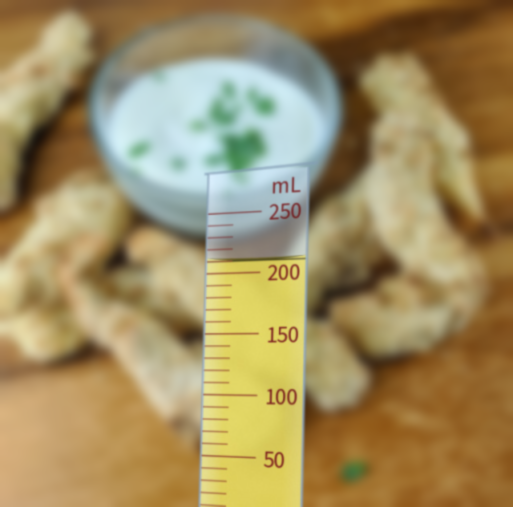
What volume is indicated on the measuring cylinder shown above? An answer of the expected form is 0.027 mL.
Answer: 210 mL
